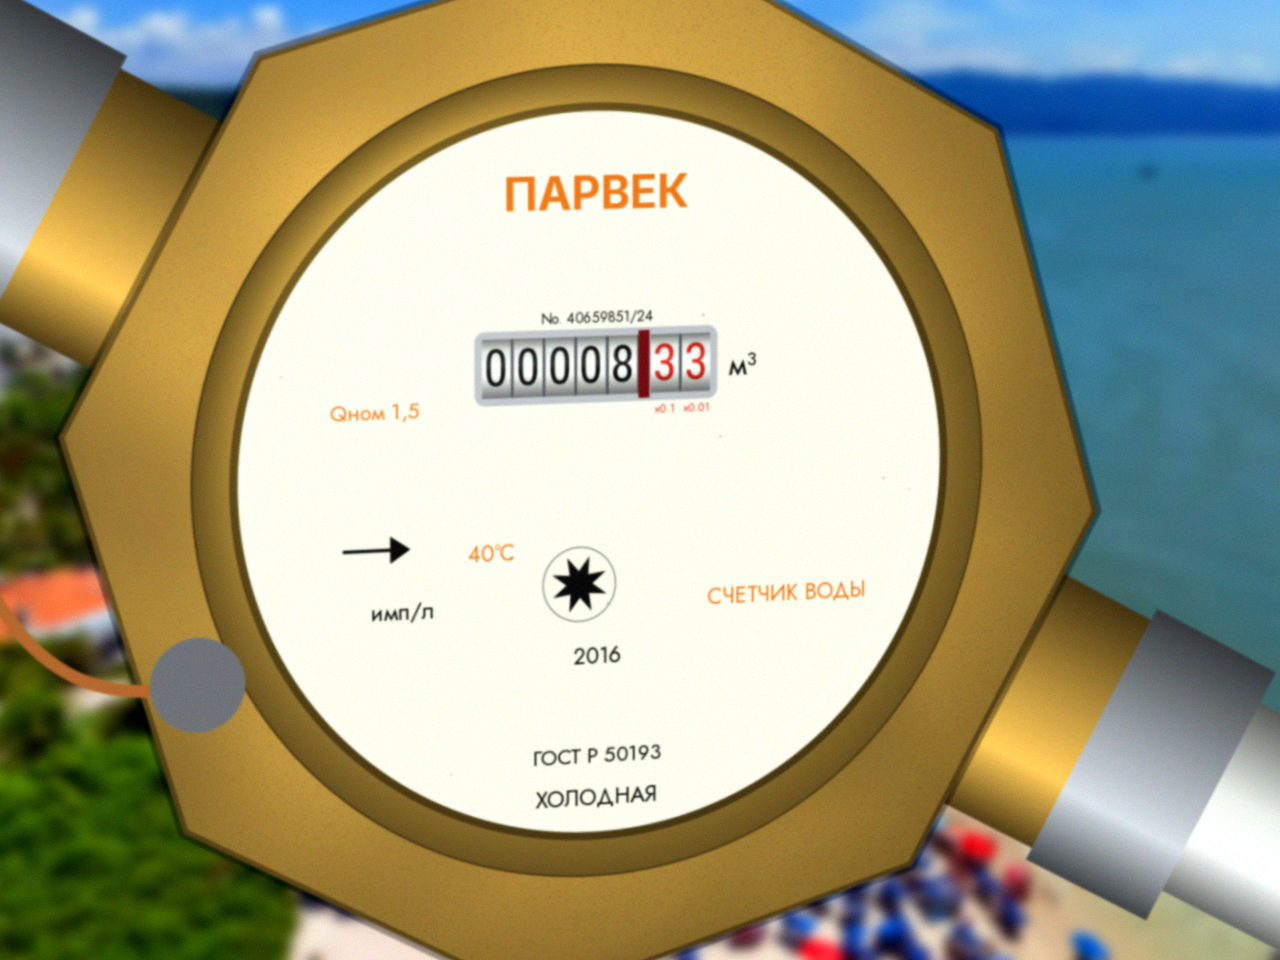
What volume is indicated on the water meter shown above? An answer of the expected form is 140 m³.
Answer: 8.33 m³
